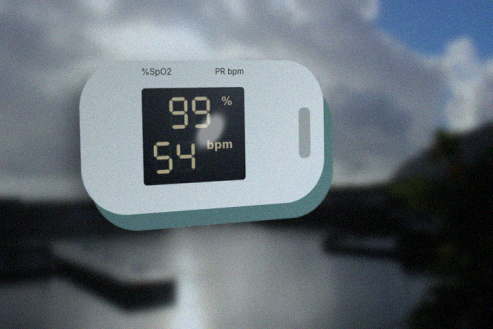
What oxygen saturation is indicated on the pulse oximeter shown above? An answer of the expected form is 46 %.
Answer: 99 %
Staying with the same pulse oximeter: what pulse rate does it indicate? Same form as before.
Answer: 54 bpm
